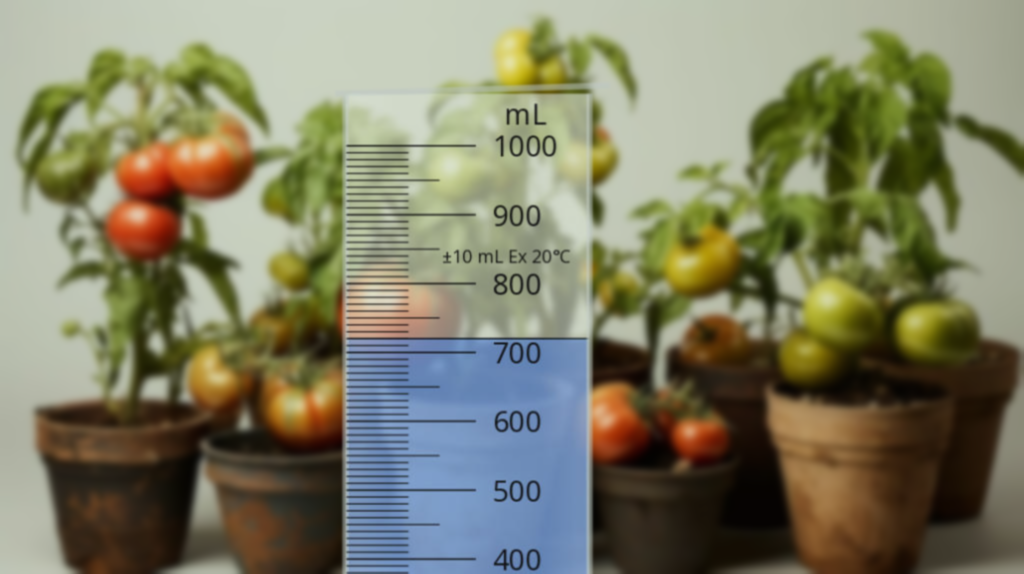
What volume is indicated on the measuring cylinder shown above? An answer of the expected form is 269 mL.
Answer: 720 mL
